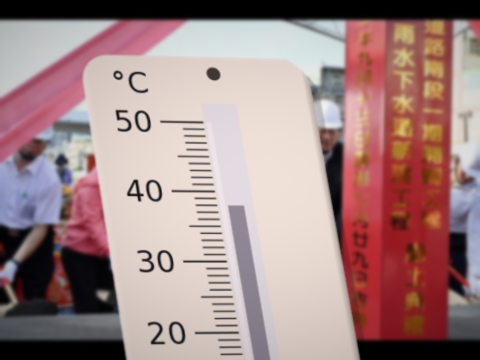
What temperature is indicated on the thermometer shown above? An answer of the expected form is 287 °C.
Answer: 38 °C
